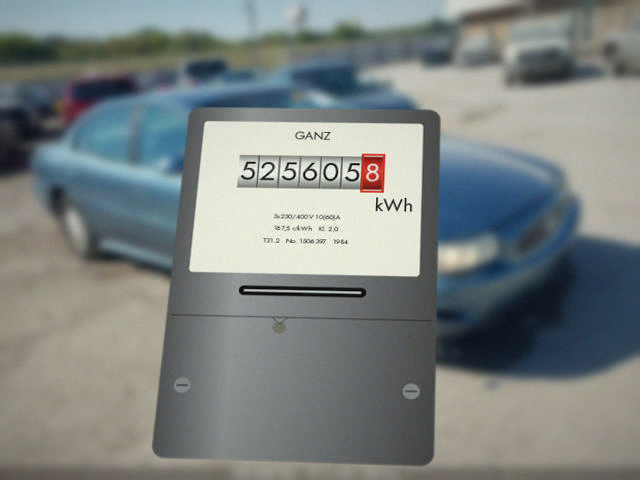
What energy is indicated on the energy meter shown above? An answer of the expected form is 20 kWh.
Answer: 525605.8 kWh
